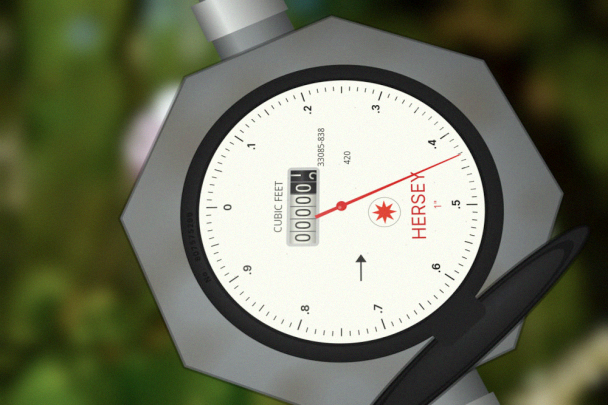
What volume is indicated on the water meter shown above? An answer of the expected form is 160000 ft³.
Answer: 1.43 ft³
